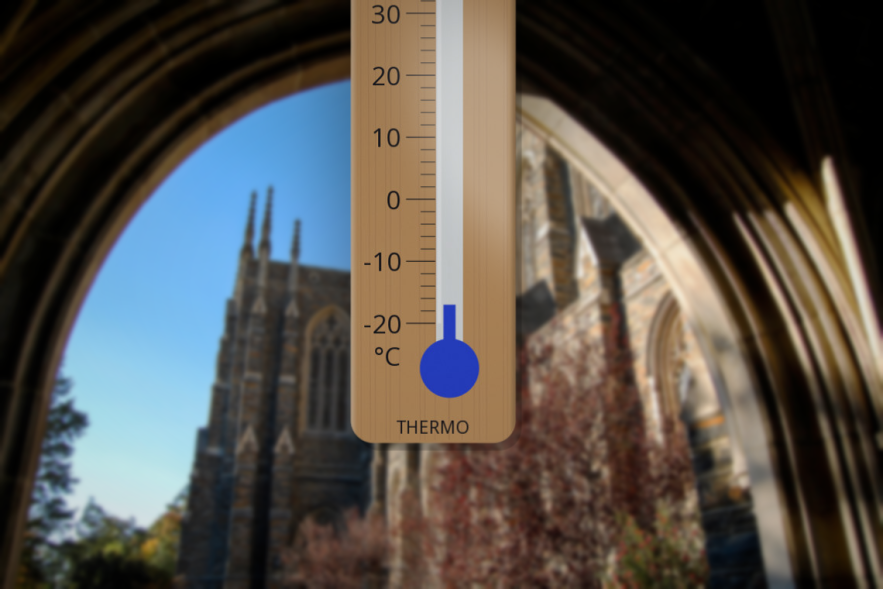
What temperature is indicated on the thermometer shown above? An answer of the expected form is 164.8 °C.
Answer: -17 °C
